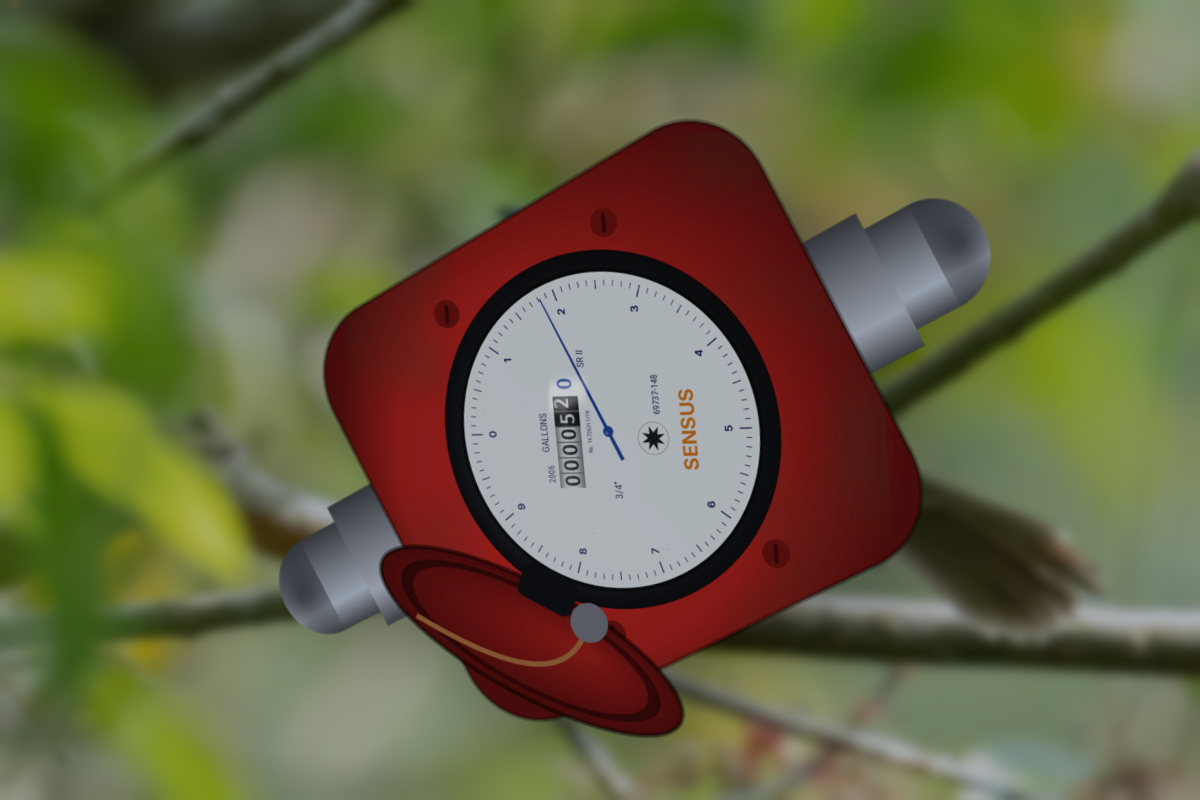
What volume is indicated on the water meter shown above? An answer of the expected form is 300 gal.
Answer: 521.8 gal
